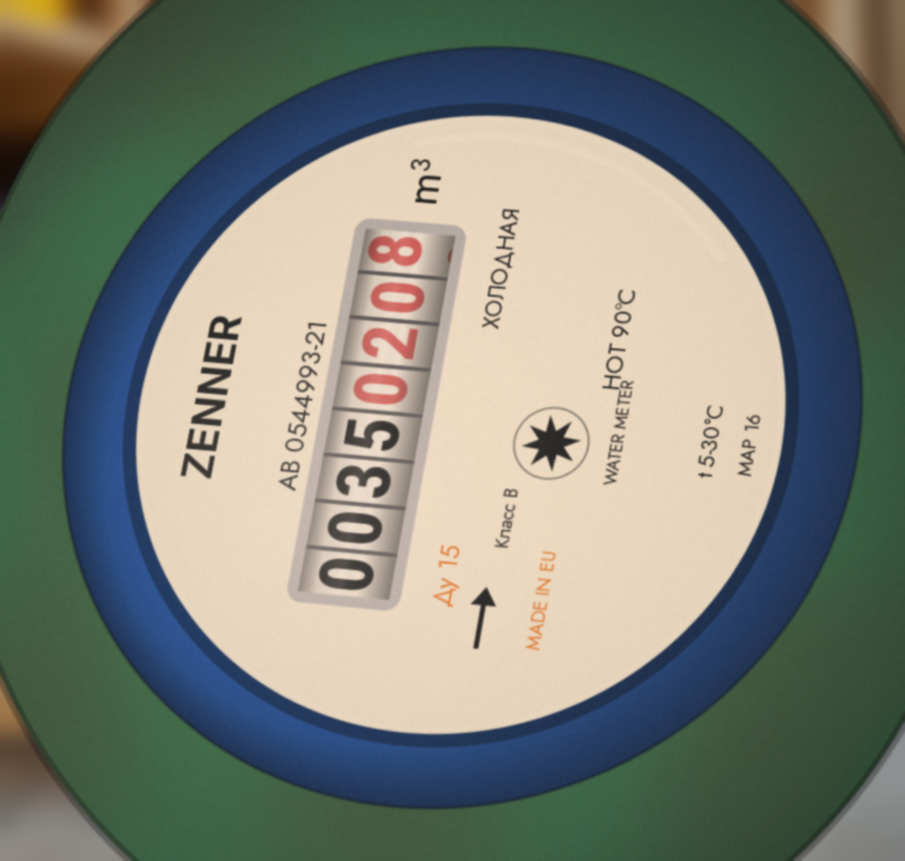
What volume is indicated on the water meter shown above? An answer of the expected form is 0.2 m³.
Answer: 35.0208 m³
